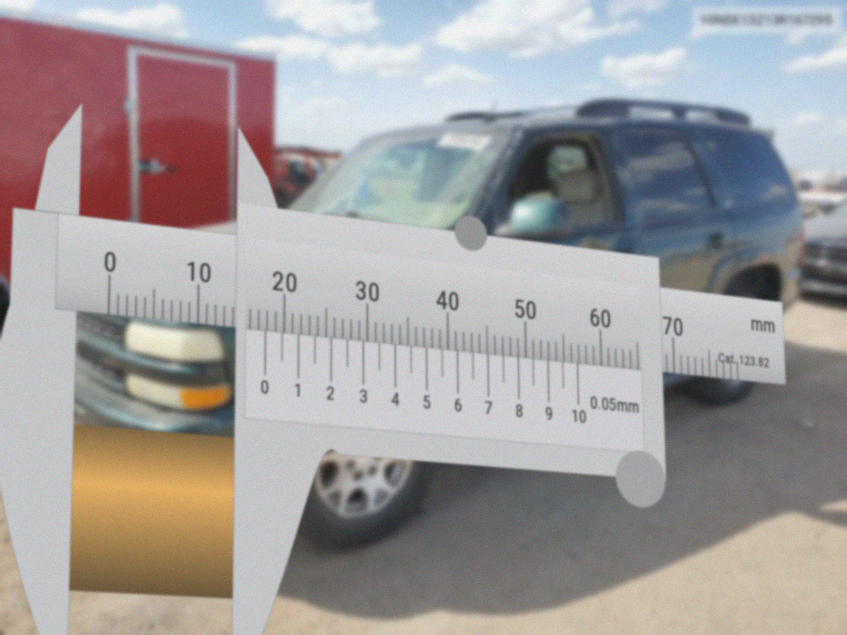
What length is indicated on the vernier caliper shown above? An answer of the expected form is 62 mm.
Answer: 17.8 mm
